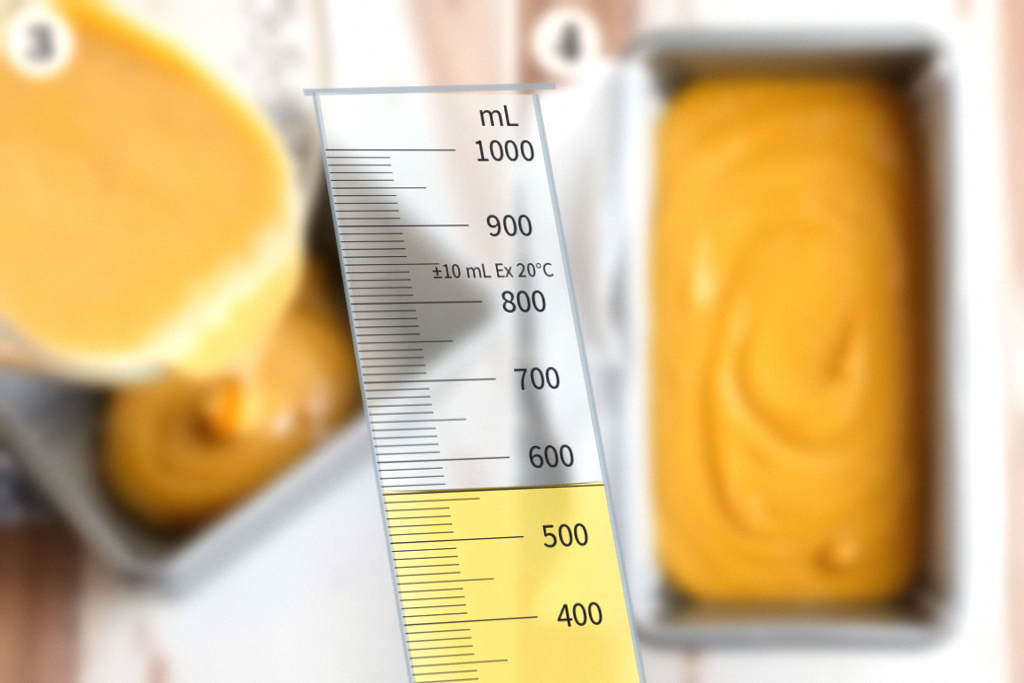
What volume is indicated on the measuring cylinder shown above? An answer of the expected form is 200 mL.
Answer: 560 mL
